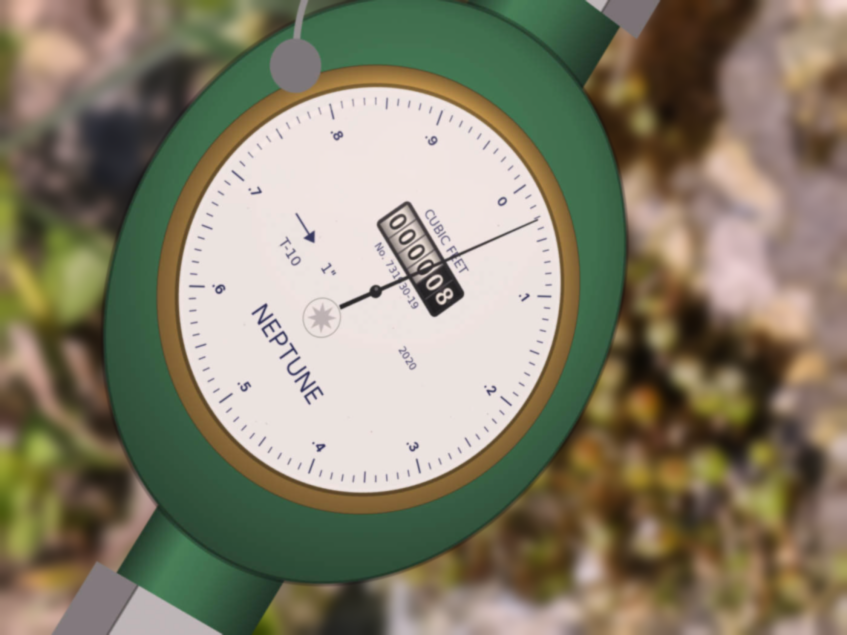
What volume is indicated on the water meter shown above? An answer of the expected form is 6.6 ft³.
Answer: 8.03 ft³
